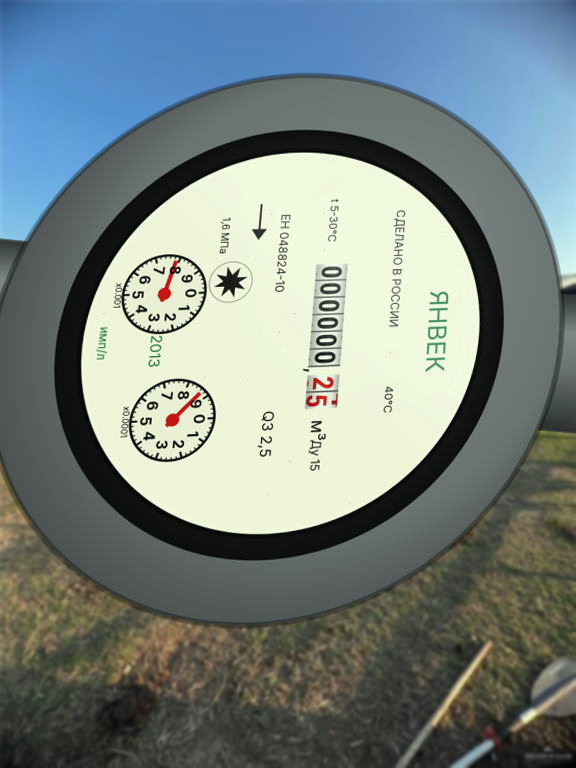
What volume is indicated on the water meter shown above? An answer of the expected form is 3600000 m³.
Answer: 0.2478 m³
